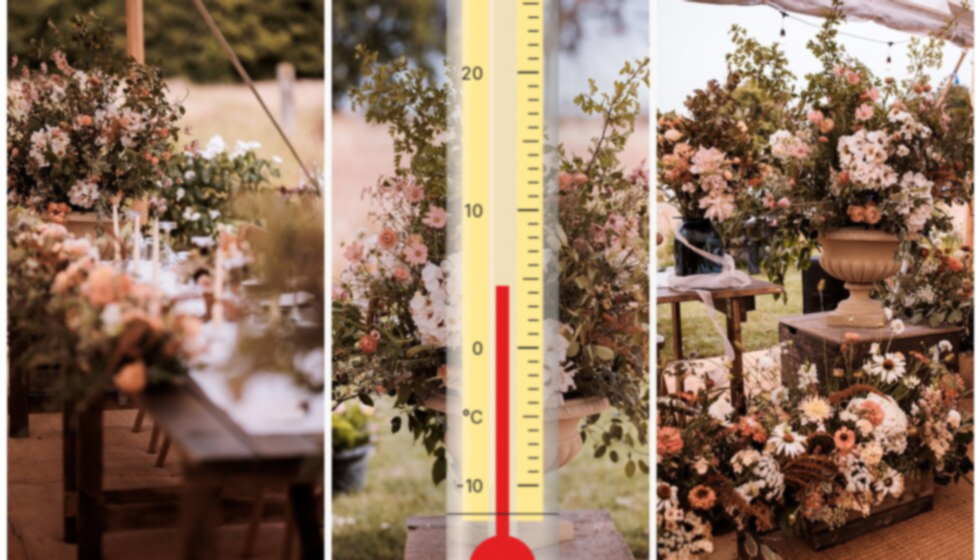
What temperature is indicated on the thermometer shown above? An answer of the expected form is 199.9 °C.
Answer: 4.5 °C
